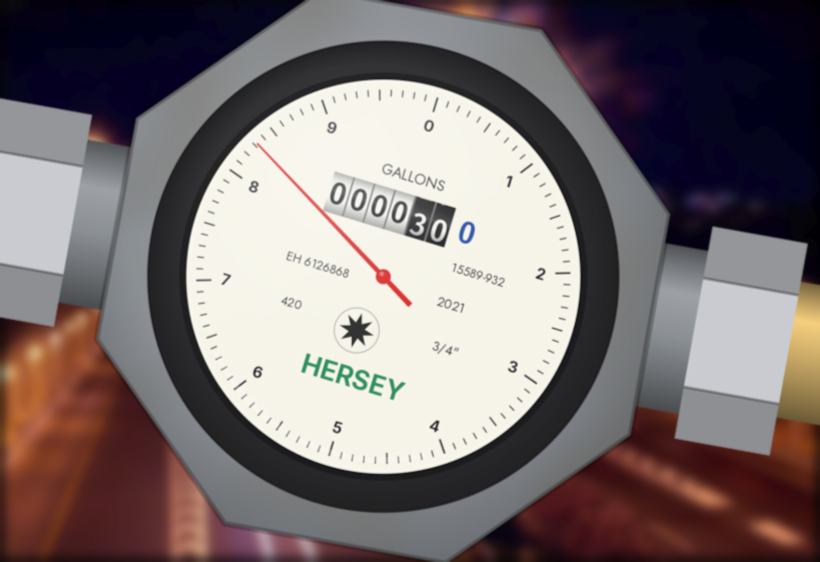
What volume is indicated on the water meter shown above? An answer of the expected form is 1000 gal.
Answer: 298.3 gal
